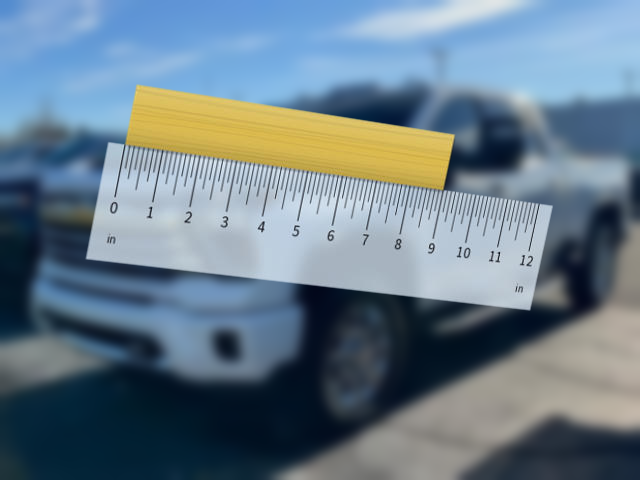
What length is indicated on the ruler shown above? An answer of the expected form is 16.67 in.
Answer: 9 in
